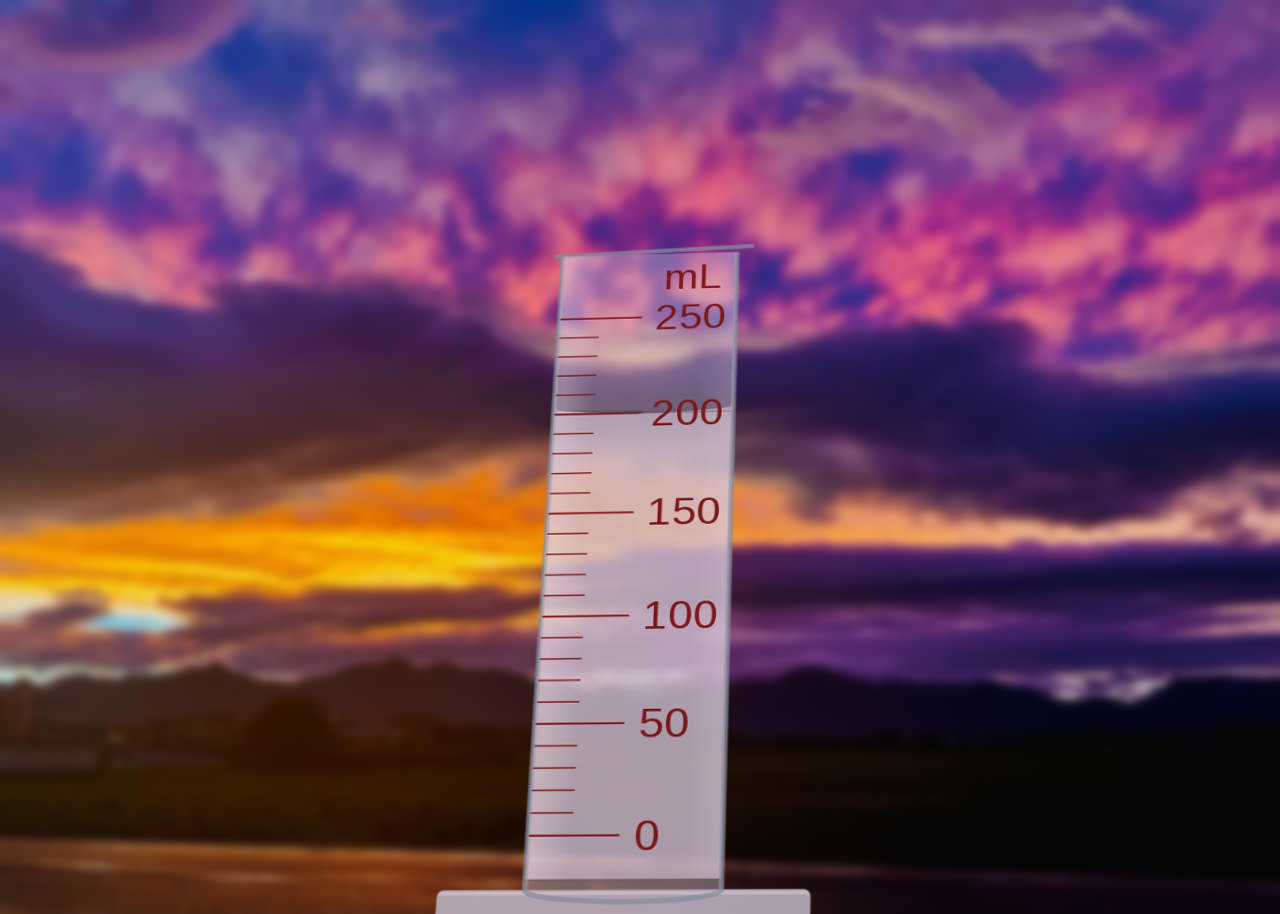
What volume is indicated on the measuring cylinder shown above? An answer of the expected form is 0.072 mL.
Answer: 200 mL
